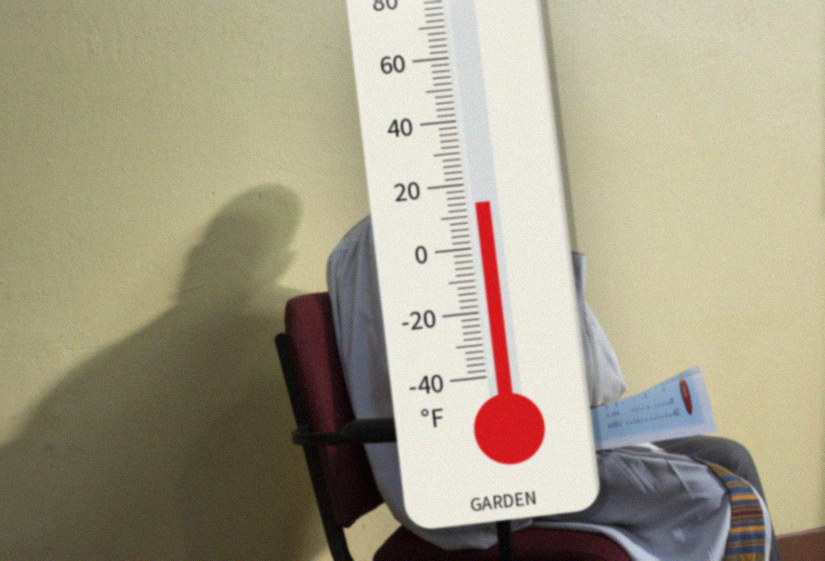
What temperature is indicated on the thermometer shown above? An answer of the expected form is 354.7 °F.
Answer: 14 °F
